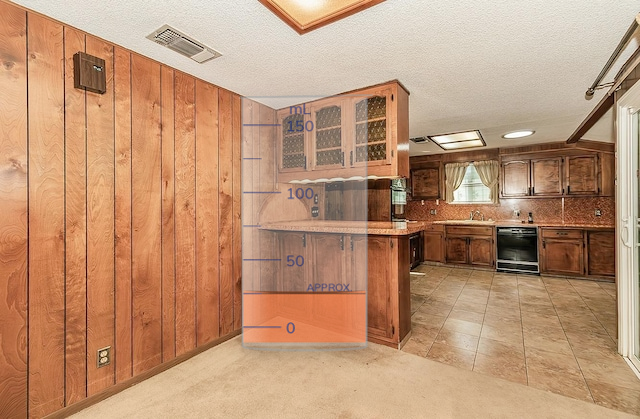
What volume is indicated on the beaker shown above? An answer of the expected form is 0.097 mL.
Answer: 25 mL
